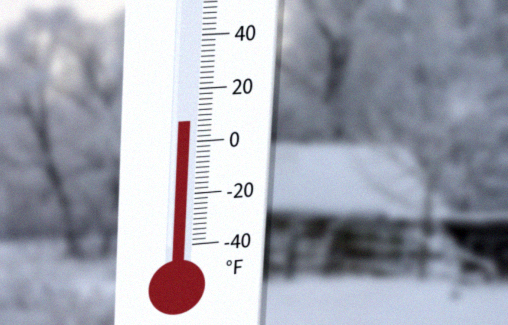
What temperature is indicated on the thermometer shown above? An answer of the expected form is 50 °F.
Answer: 8 °F
